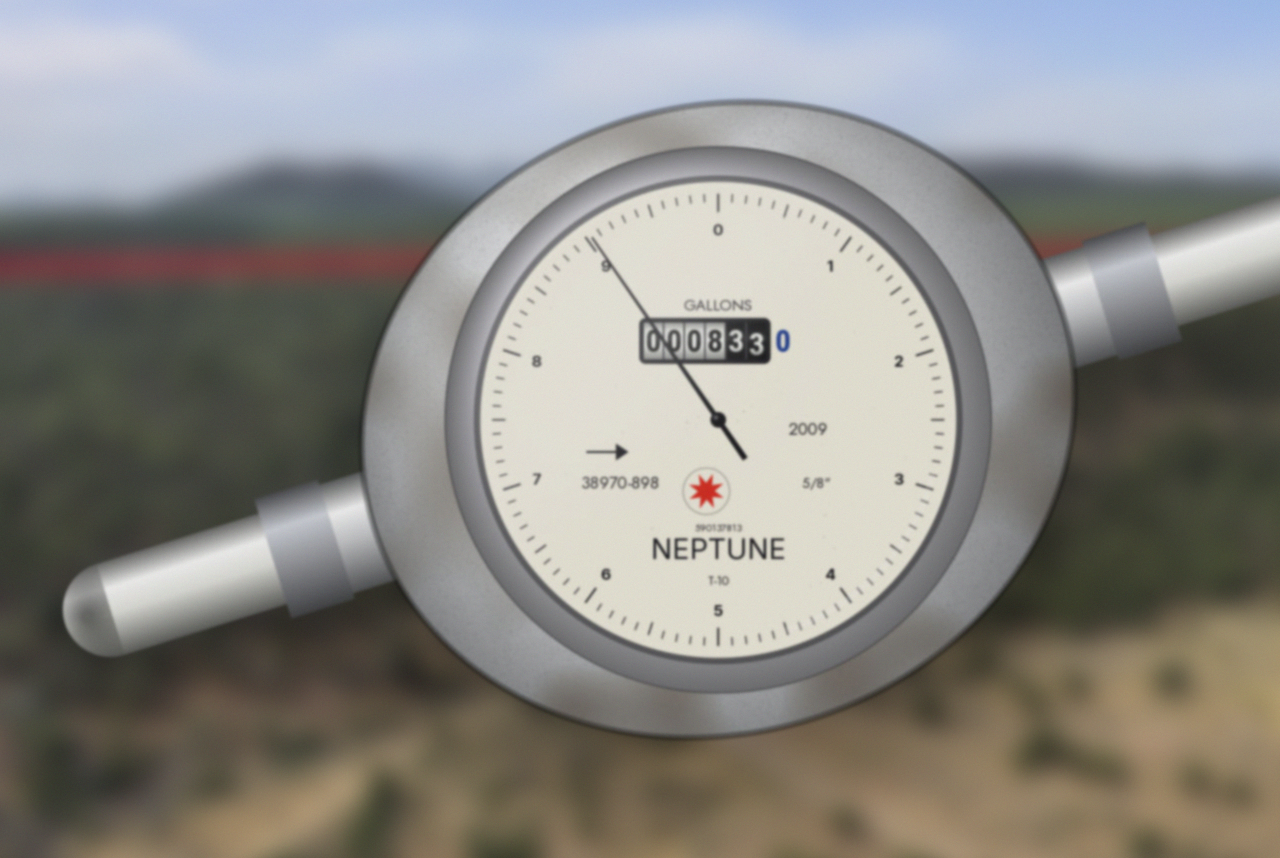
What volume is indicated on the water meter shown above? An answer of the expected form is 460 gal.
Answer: 8329.0 gal
